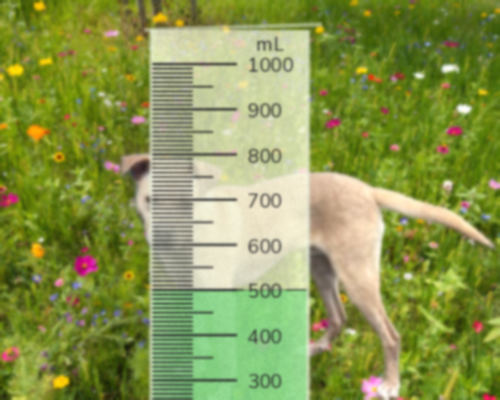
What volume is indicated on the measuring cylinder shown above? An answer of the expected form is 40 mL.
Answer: 500 mL
